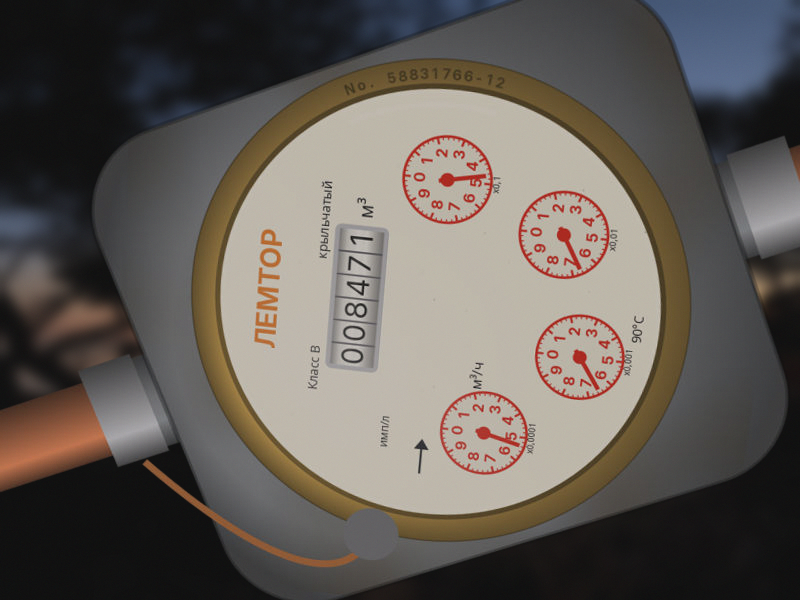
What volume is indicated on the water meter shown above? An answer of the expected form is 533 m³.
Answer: 8471.4665 m³
